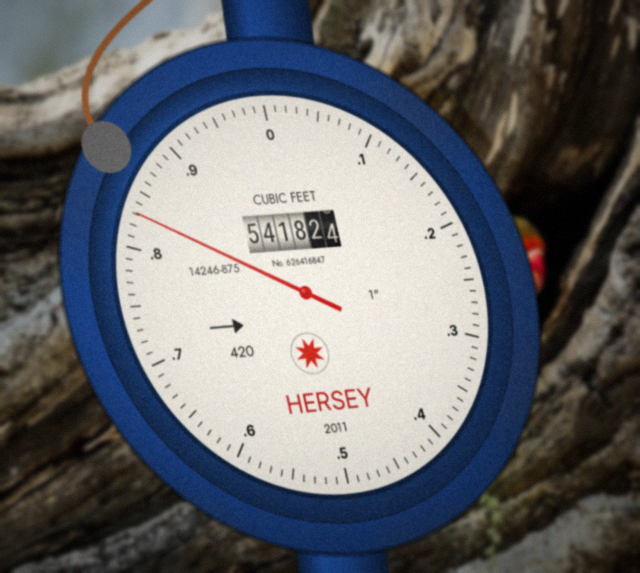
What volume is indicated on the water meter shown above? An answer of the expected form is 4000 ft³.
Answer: 541823.83 ft³
